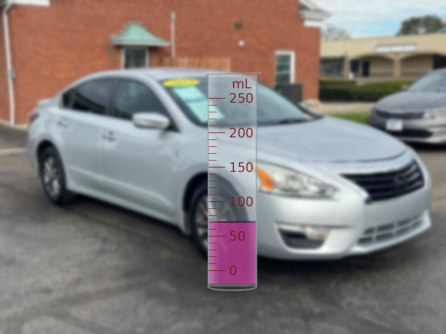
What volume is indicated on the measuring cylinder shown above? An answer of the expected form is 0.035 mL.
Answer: 70 mL
